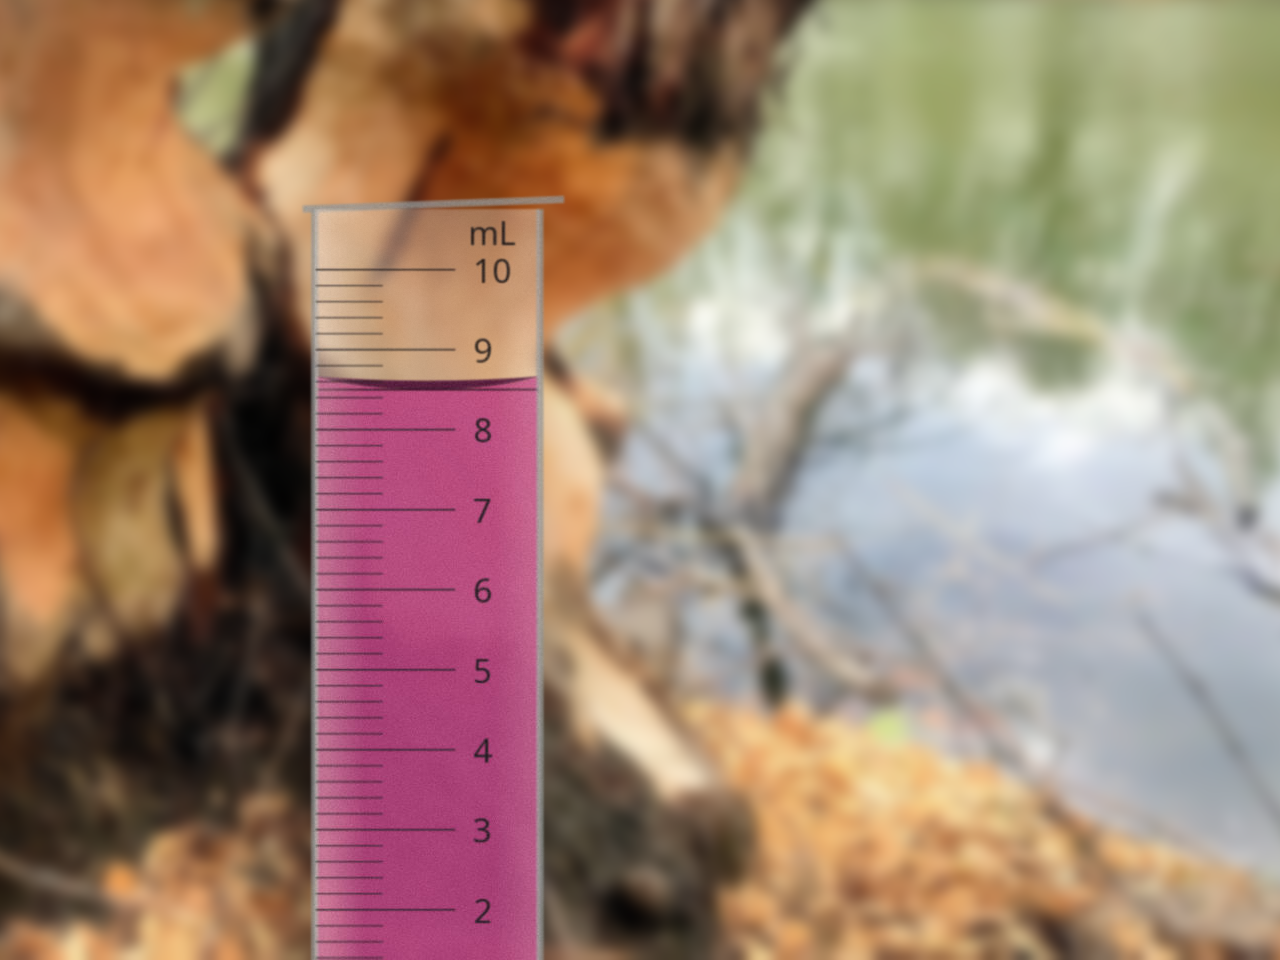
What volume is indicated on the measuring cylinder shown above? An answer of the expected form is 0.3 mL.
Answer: 8.5 mL
